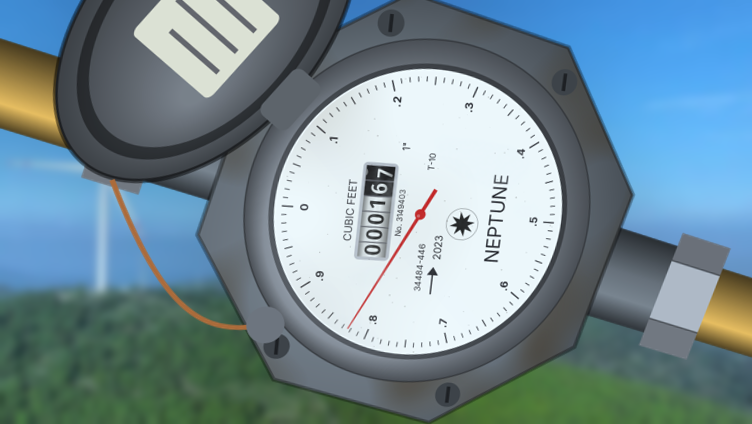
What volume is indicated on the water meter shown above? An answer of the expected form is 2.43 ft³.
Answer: 166.82 ft³
